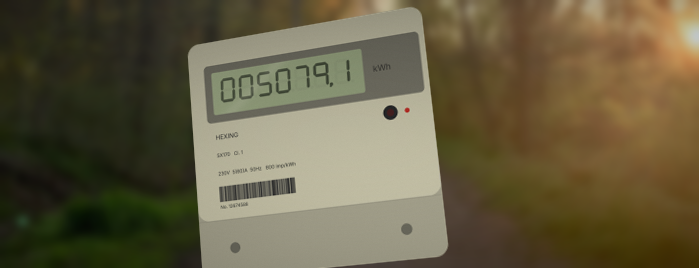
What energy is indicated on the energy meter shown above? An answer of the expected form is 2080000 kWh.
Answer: 5079.1 kWh
